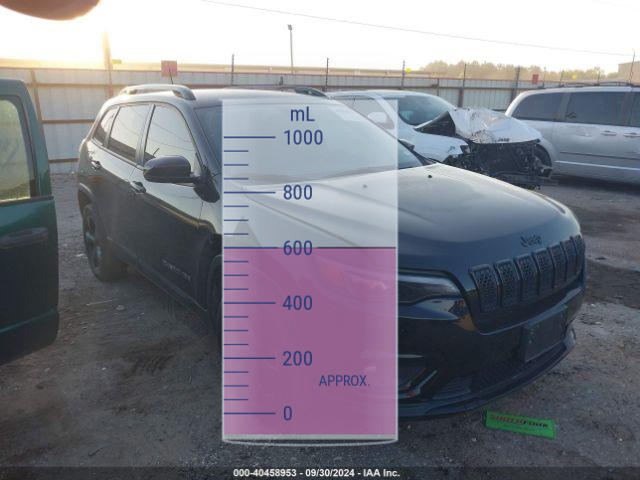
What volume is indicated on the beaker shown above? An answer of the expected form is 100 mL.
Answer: 600 mL
